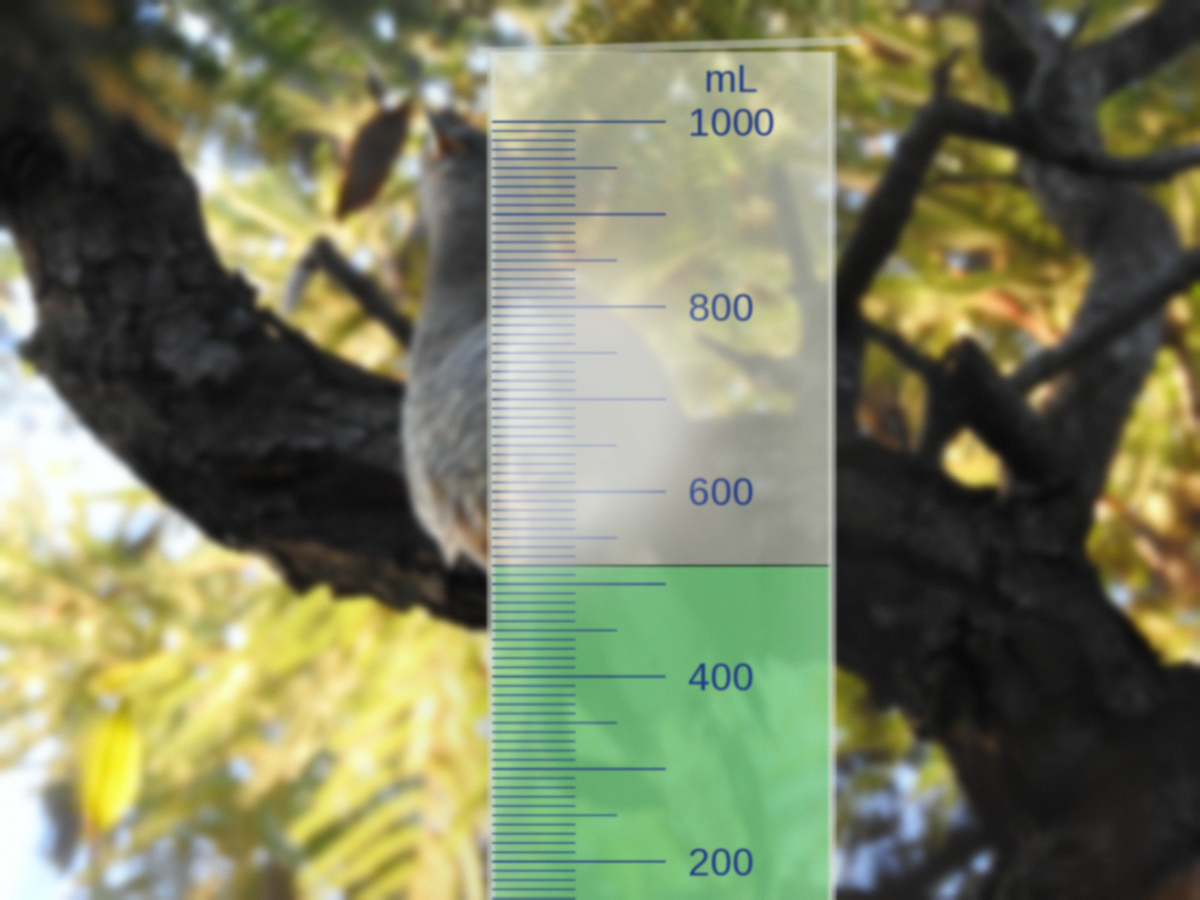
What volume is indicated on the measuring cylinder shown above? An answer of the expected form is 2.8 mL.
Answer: 520 mL
